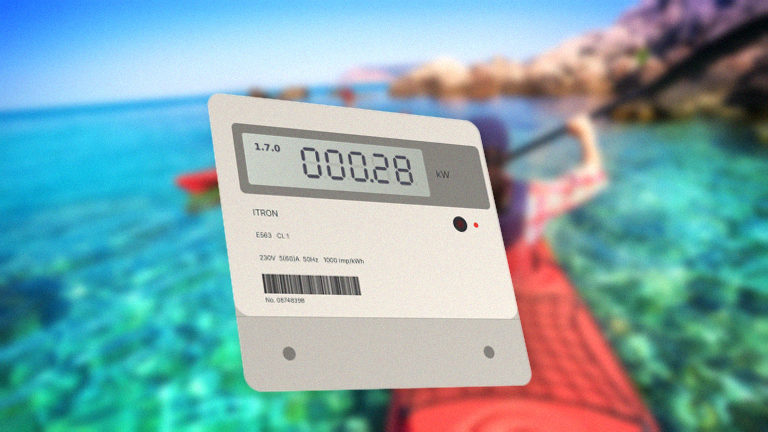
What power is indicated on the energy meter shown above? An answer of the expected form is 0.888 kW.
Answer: 0.28 kW
